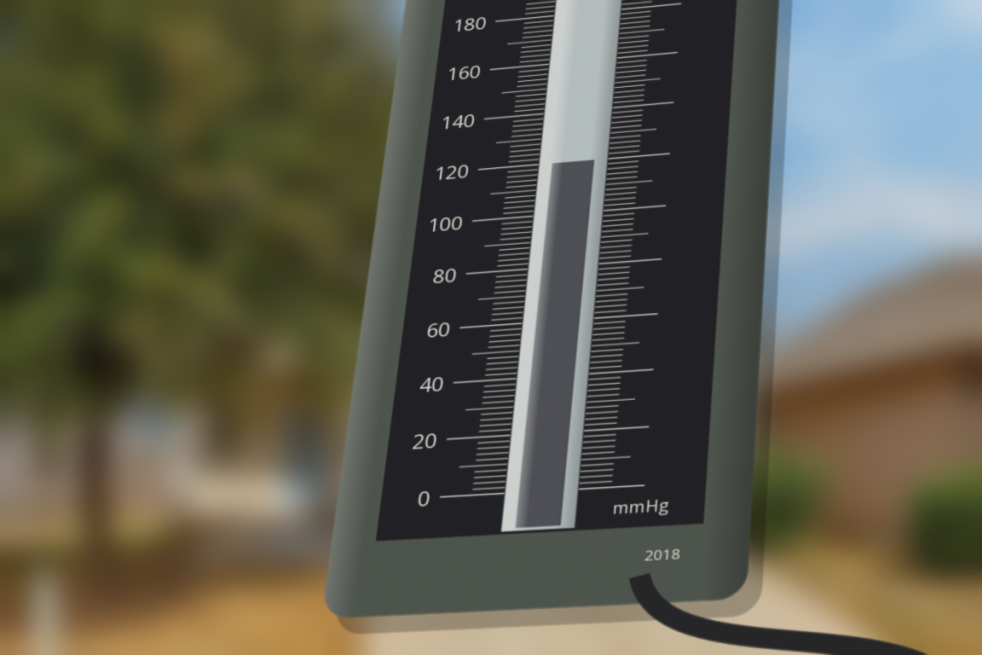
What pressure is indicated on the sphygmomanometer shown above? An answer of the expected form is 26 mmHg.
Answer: 120 mmHg
